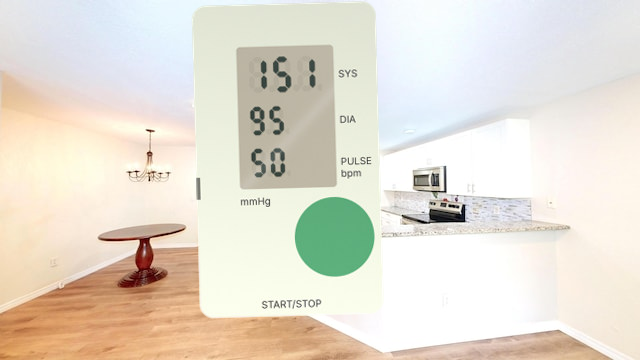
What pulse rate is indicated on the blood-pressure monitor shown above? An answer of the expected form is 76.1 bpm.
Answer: 50 bpm
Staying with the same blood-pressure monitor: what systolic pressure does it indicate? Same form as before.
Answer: 151 mmHg
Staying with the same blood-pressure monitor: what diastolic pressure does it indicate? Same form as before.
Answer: 95 mmHg
